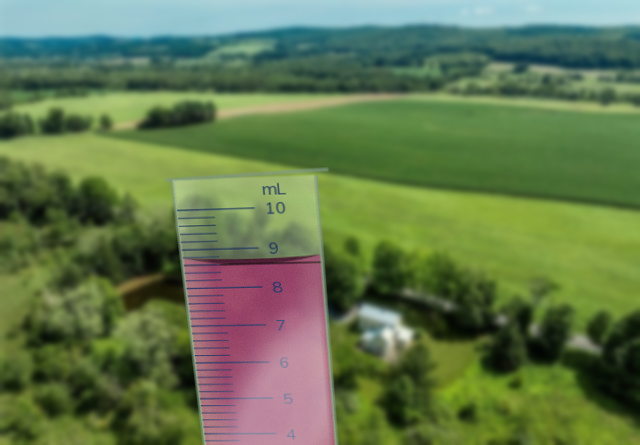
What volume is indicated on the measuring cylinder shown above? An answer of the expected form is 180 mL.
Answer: 8.6 mL
